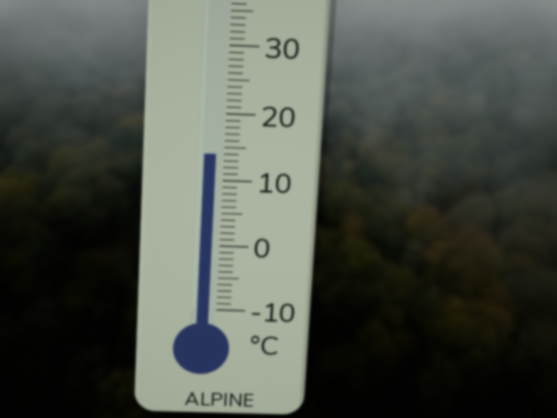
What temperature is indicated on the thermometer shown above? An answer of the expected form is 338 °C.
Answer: 14 °C
